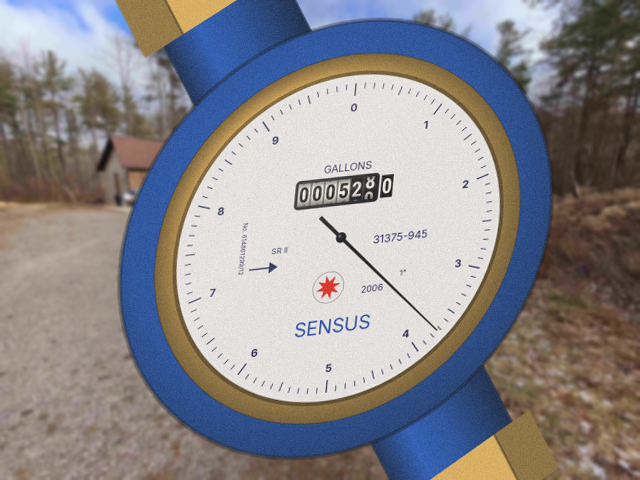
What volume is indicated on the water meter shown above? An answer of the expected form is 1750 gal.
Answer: 5283.7 gal
